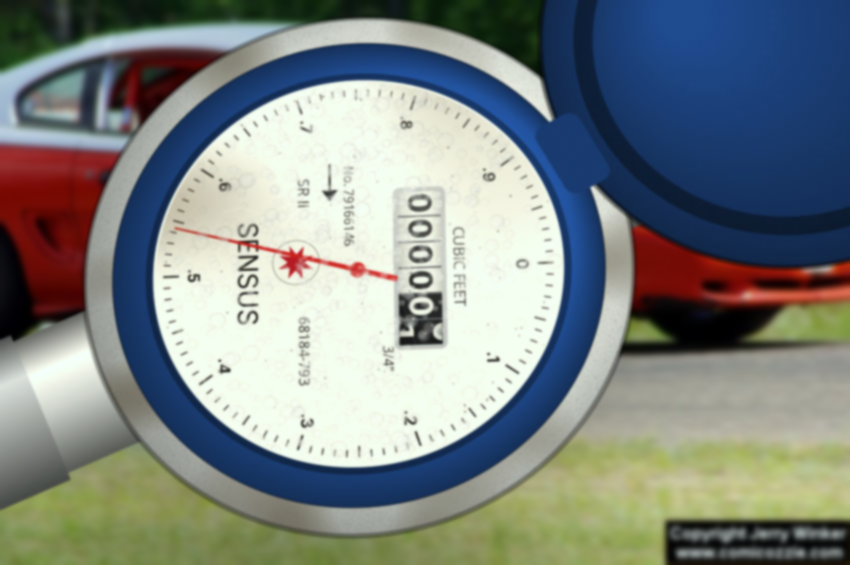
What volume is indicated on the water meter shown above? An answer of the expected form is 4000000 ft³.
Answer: 0.54 ft³
